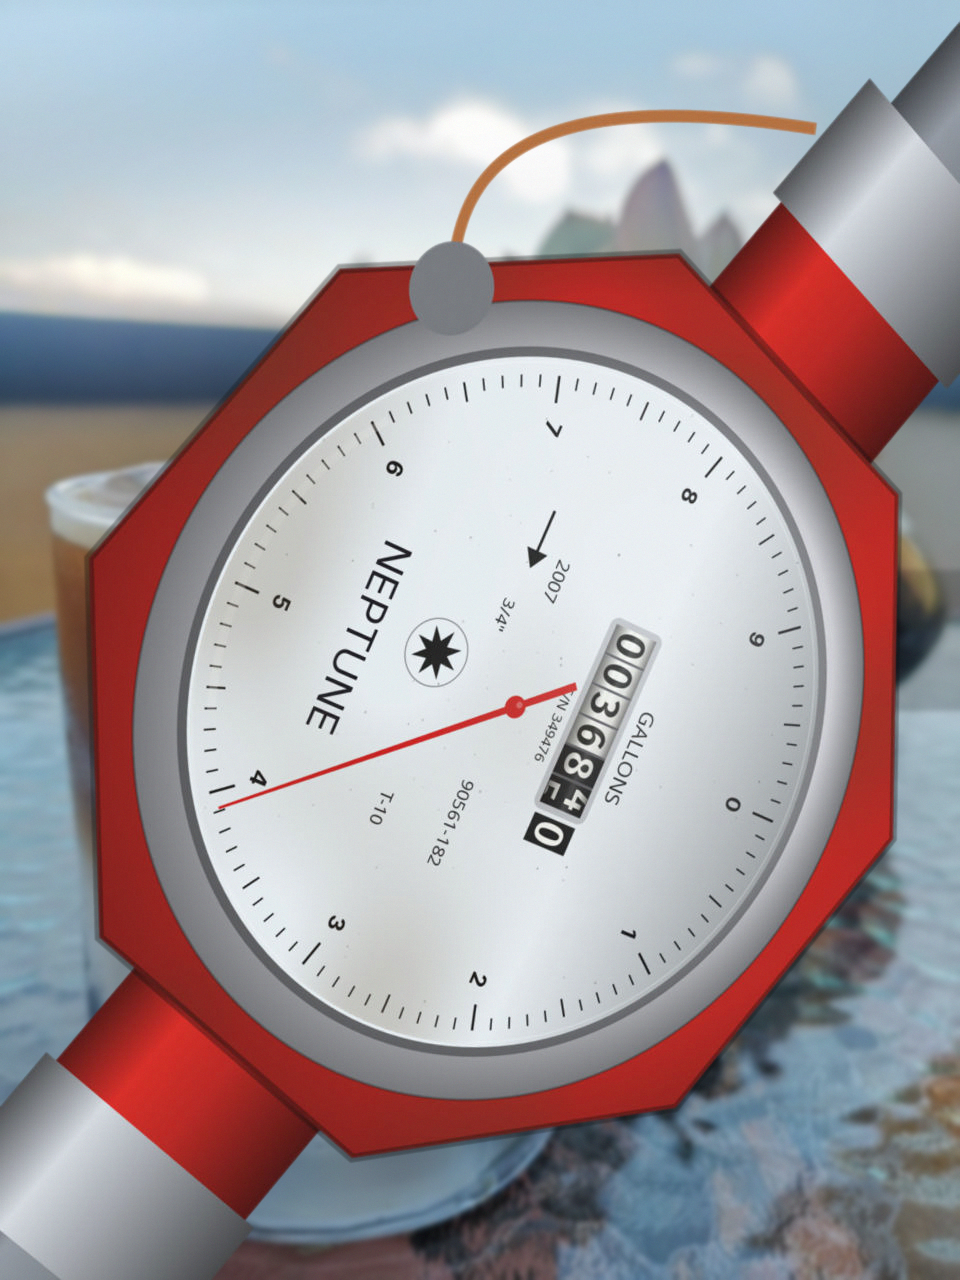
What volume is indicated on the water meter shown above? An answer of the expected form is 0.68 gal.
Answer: 36843.9 gal
